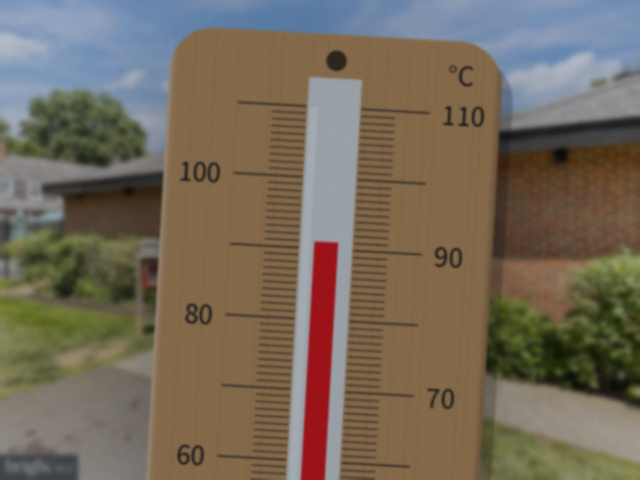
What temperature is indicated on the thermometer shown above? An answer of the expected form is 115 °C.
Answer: 91 °C
